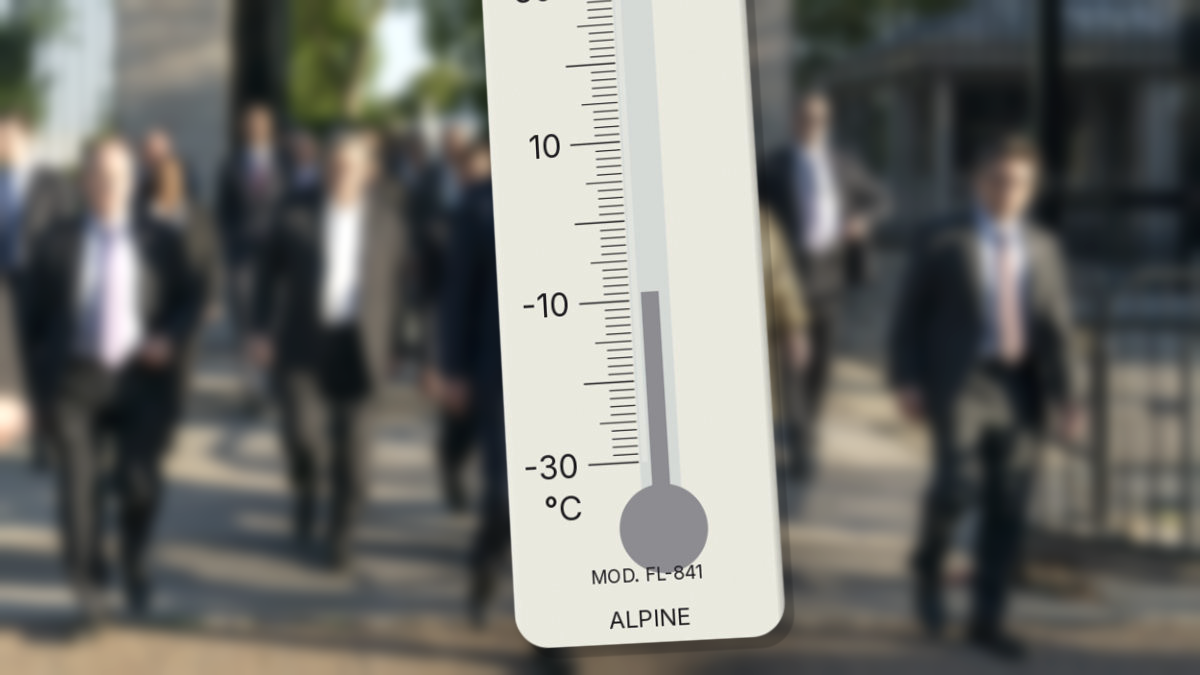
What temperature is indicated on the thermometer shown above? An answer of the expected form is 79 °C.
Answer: -9 °C
